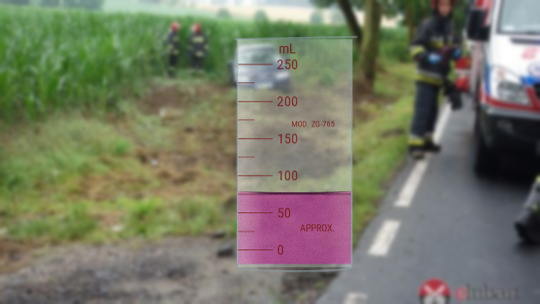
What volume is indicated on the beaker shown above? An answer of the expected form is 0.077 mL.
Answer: 75 mL
